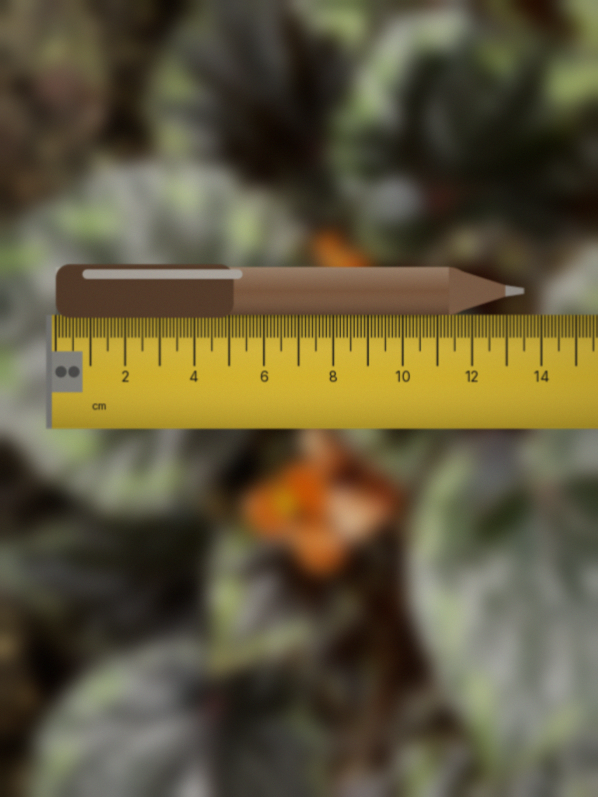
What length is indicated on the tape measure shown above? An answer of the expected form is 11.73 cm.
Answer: 13.5 cm
